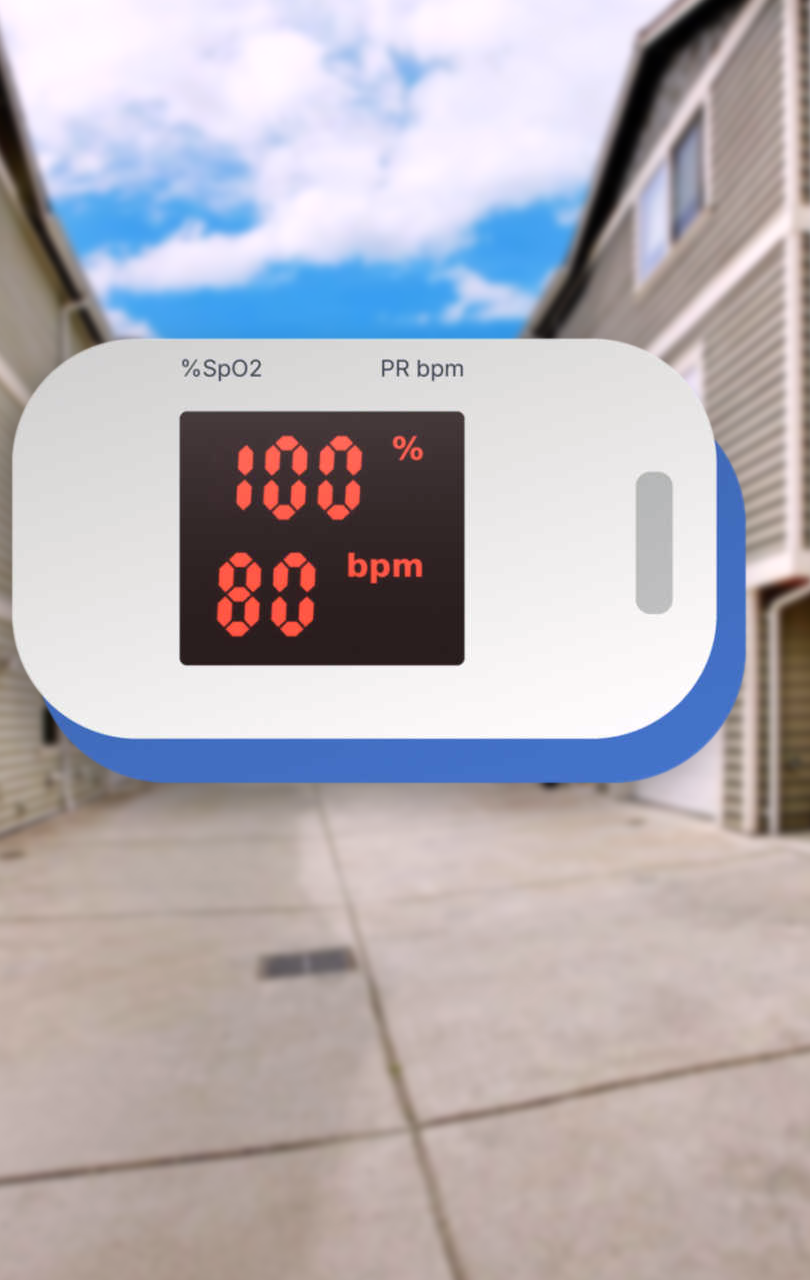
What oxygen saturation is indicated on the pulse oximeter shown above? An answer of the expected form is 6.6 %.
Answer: 100 %
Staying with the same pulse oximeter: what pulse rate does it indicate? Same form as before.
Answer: 80 bpm
